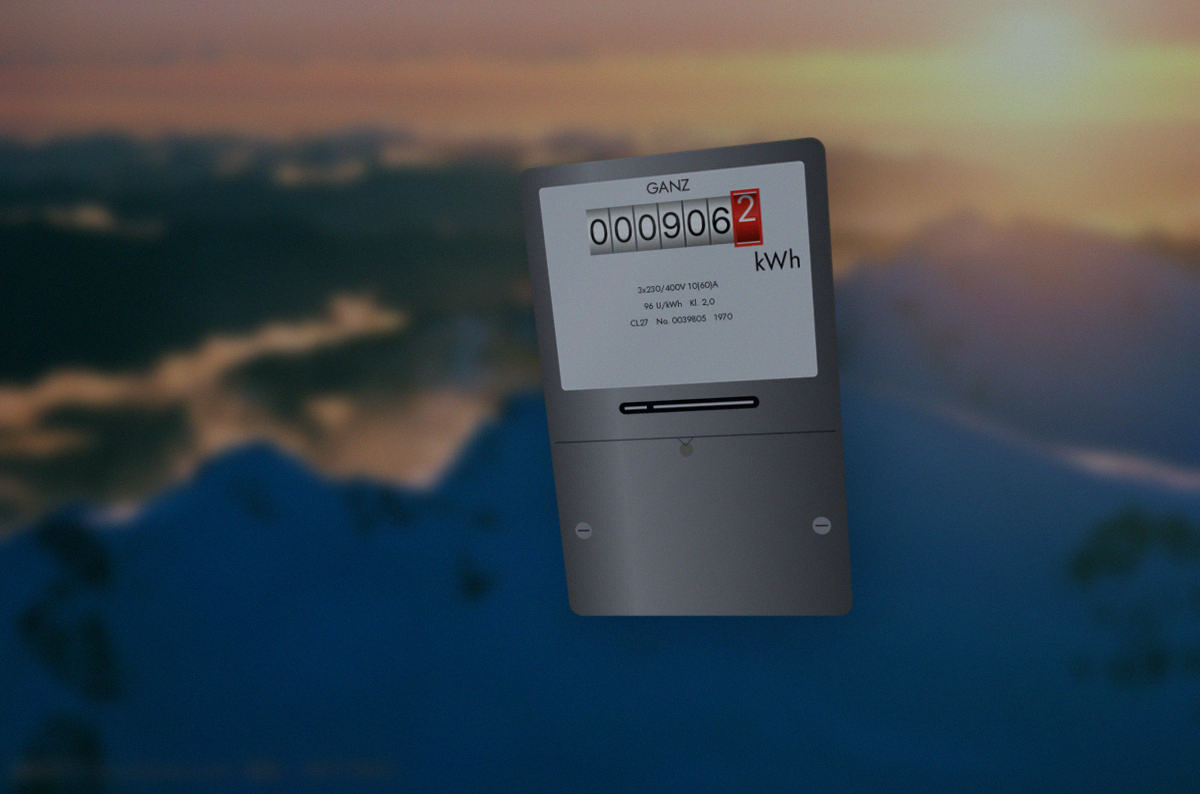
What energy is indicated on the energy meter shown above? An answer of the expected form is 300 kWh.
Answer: 906.2 kWh
